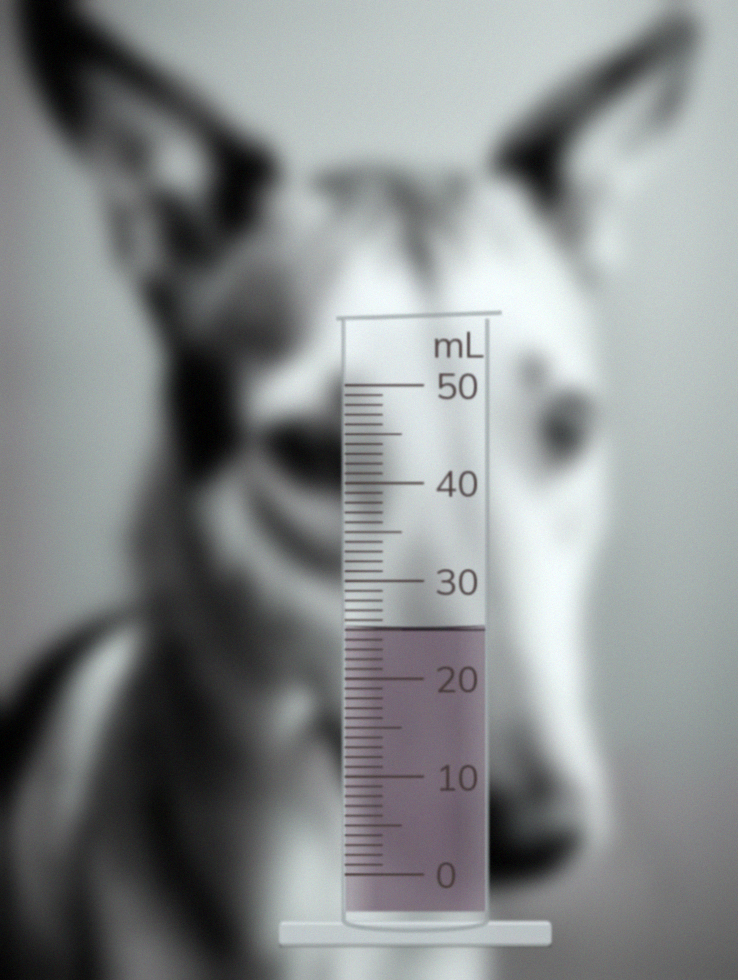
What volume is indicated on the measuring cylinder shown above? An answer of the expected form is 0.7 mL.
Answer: 25 mL
